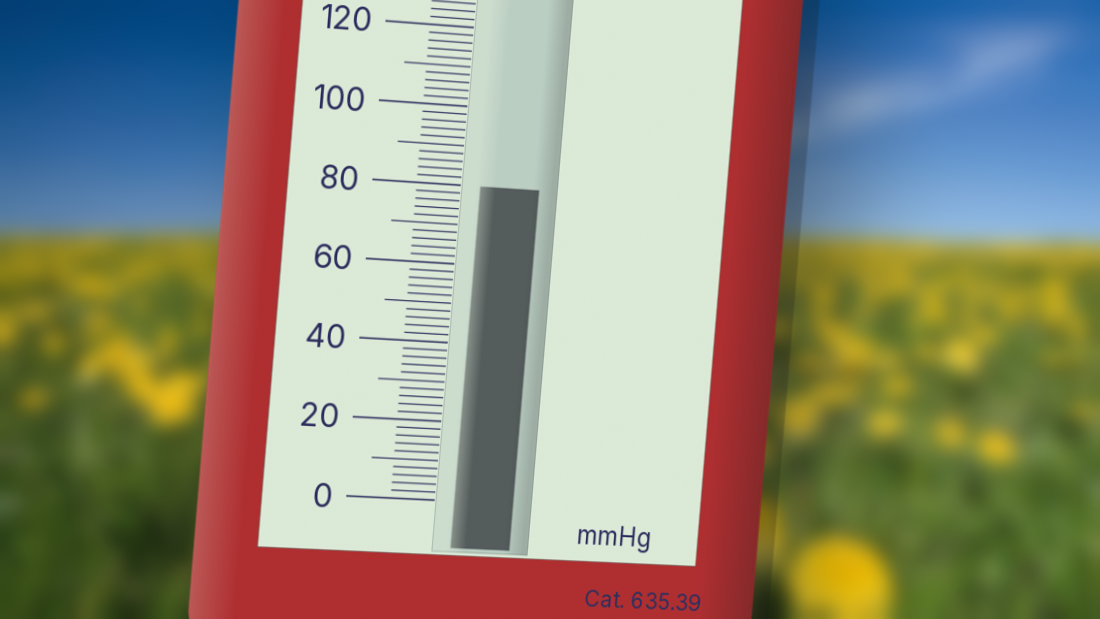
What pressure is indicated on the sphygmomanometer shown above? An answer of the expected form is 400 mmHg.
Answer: 80 mmHg
